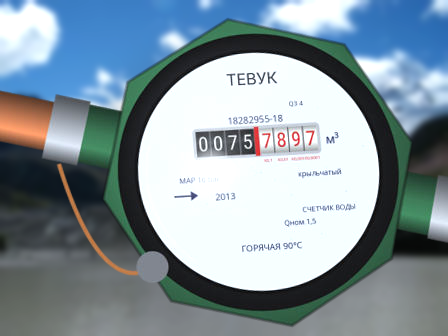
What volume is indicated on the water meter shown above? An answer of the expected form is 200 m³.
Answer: 75.7897 m³
